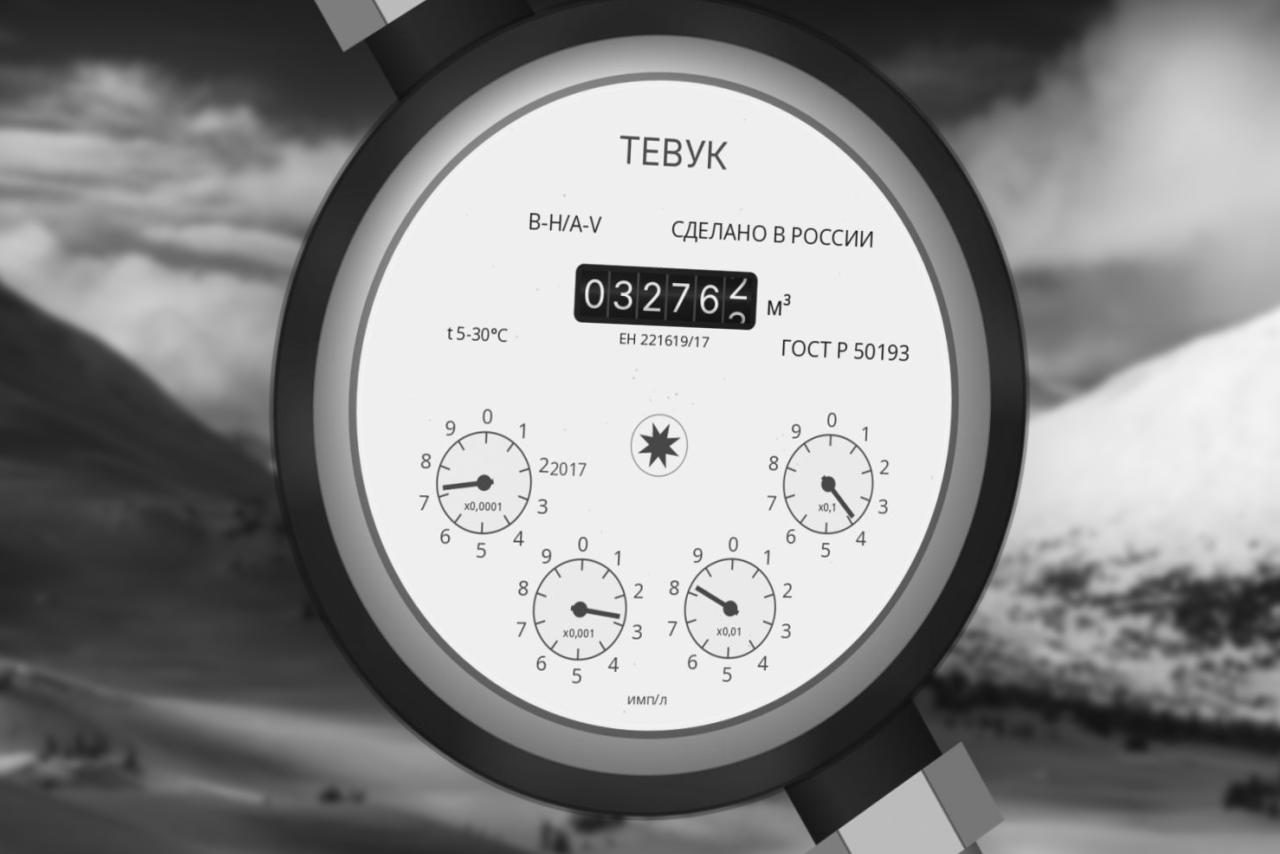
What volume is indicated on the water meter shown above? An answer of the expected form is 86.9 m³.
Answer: 32762.3827 m³
